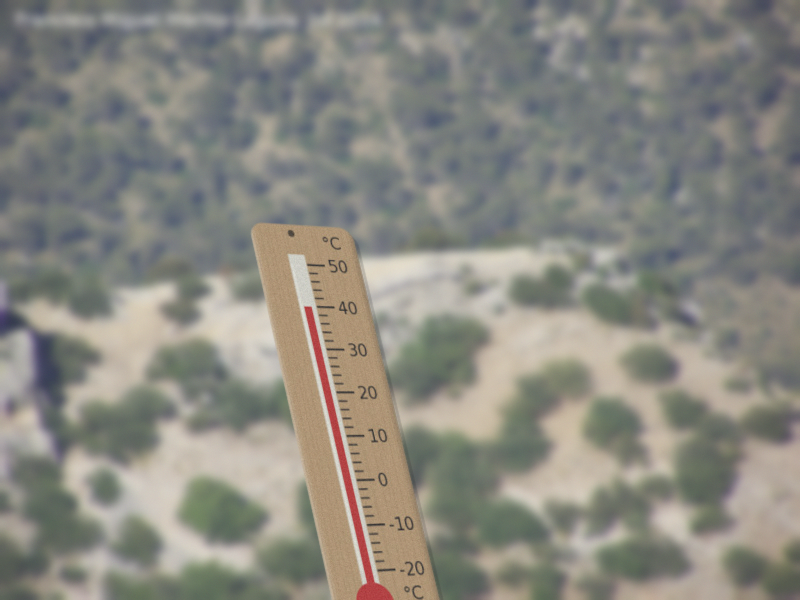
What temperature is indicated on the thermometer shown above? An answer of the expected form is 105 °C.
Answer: 40 °C
